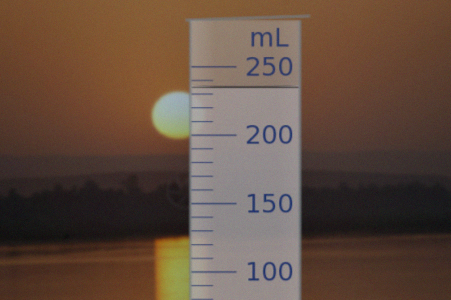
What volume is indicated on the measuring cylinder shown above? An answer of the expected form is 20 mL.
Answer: 235 mL
